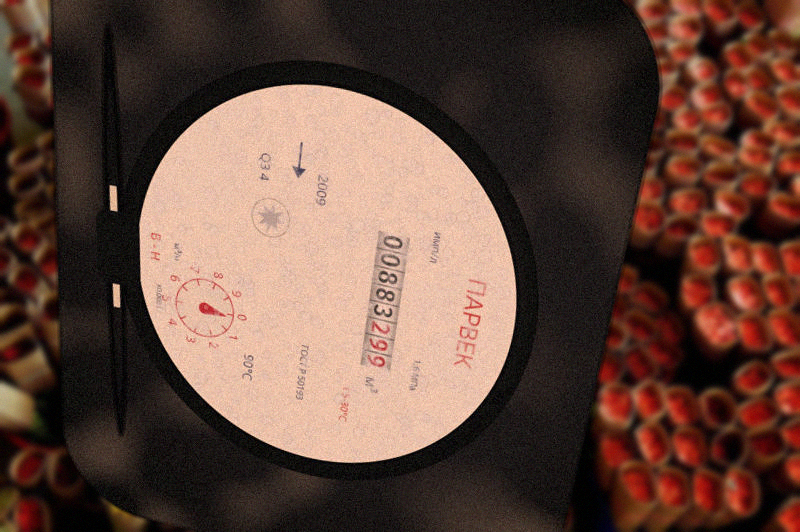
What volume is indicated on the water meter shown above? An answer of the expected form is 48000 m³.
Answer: 883.2990 m³
